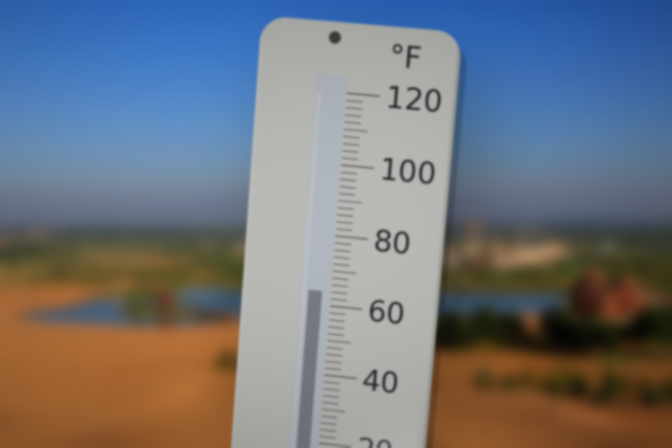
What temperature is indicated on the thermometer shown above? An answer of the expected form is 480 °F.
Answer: 64 °F
